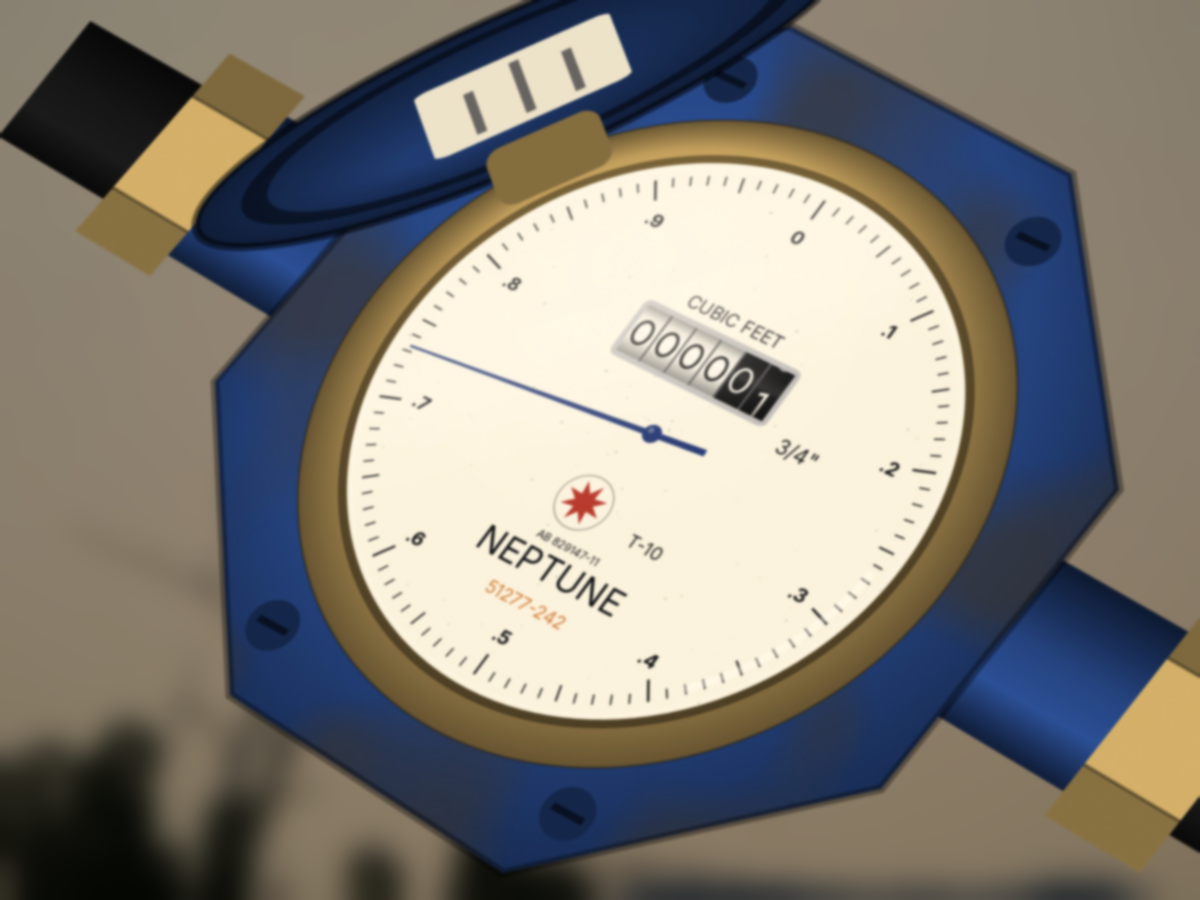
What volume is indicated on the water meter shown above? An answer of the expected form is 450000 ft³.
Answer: 0.73 ft³
